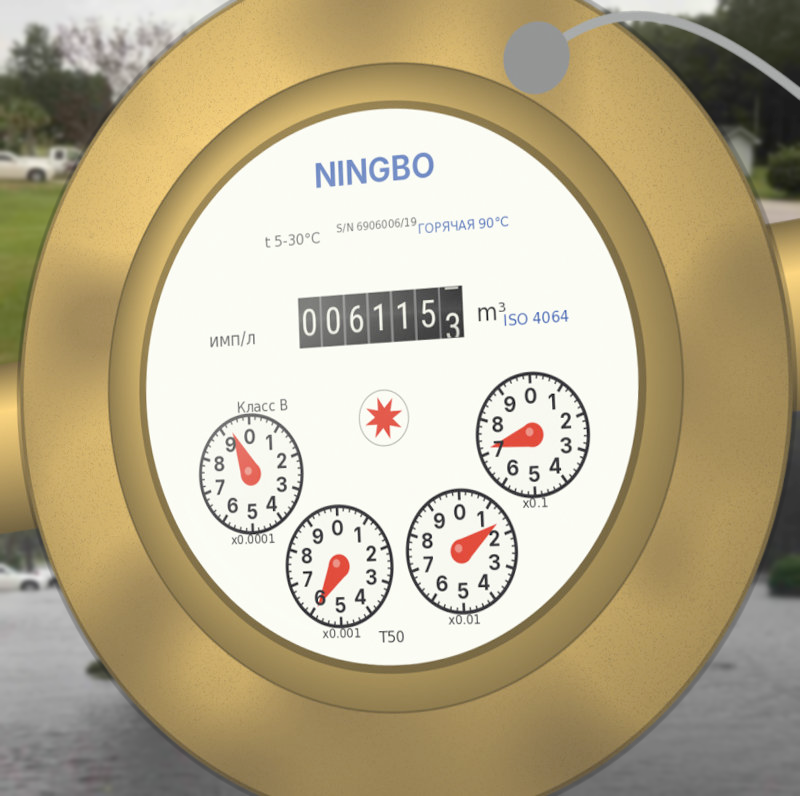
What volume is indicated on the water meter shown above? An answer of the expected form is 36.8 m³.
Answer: 61152.7159 m³
